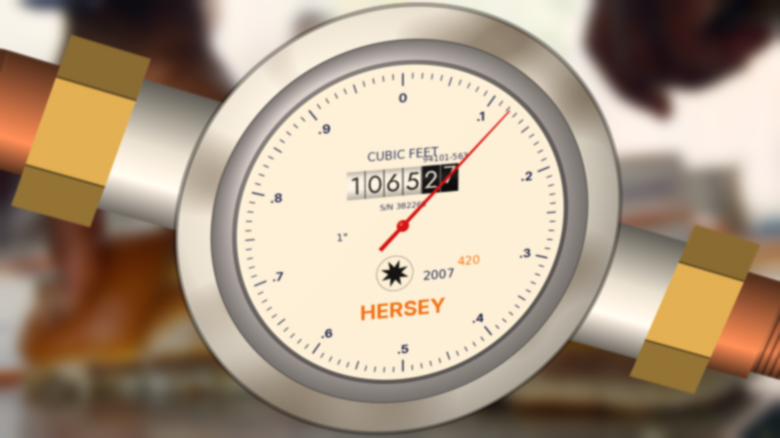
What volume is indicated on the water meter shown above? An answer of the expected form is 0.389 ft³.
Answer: 106527.12 ft³
